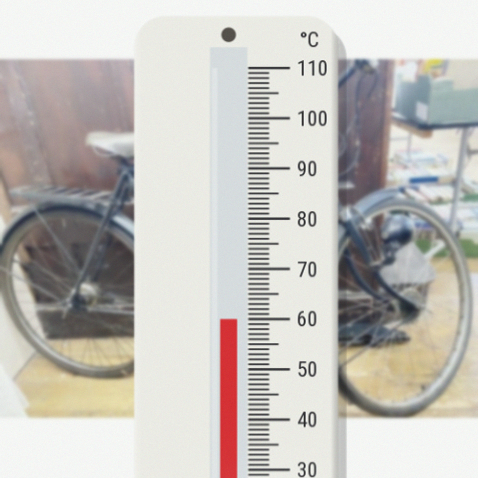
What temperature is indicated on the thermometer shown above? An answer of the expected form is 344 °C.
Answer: 60 °C
